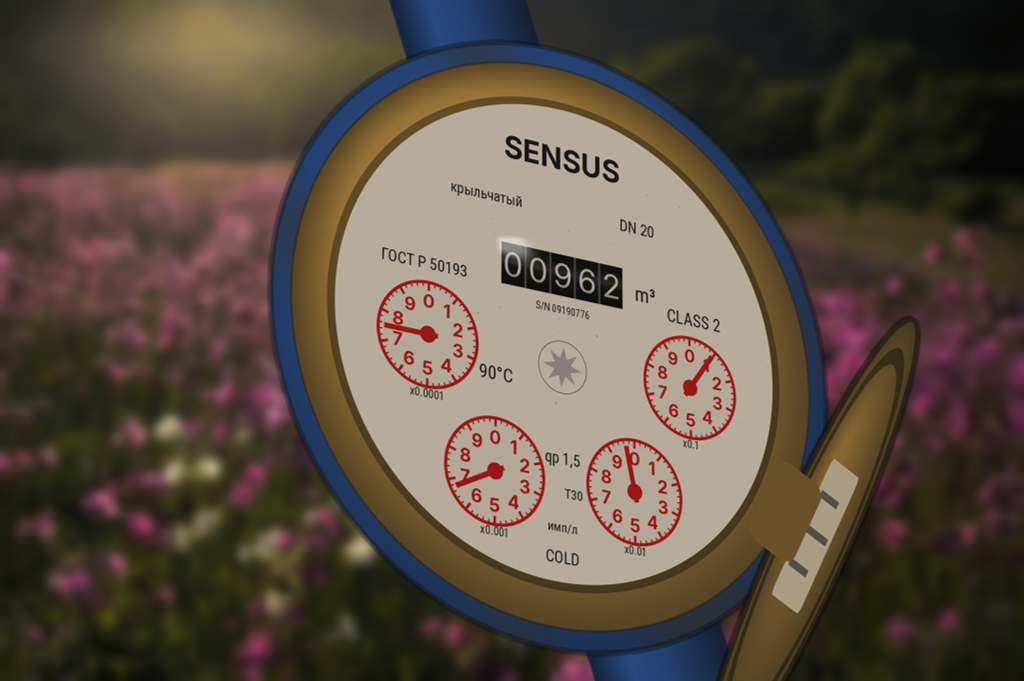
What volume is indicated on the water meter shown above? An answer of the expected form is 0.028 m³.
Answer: 962.0967 m³
